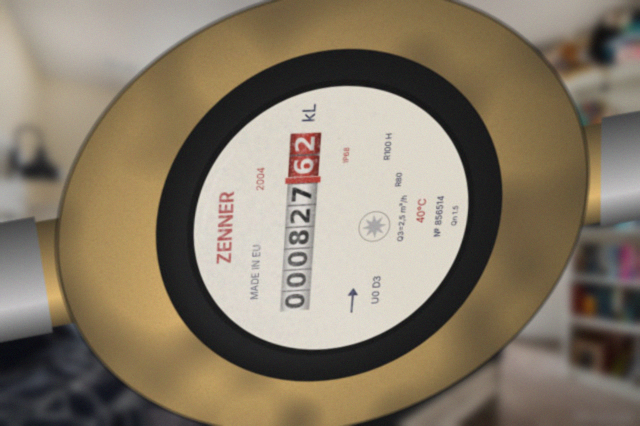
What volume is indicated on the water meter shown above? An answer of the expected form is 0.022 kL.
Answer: 827.62 kL
